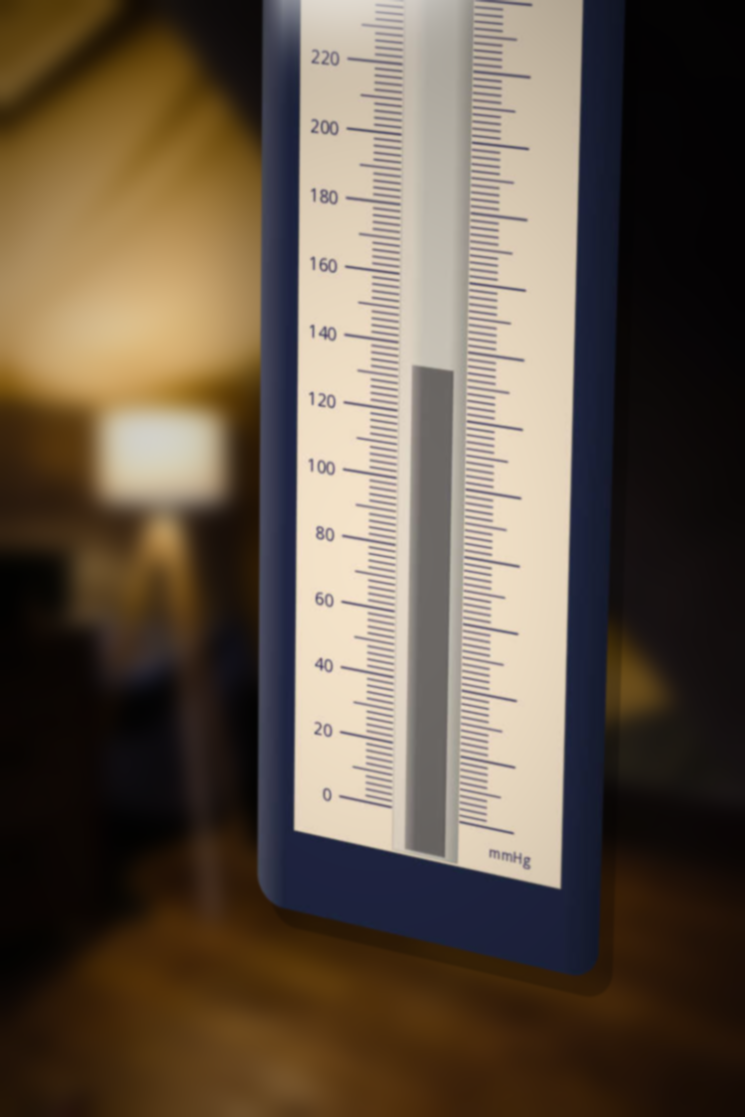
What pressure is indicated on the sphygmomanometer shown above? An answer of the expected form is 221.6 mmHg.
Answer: 134 mmHg
